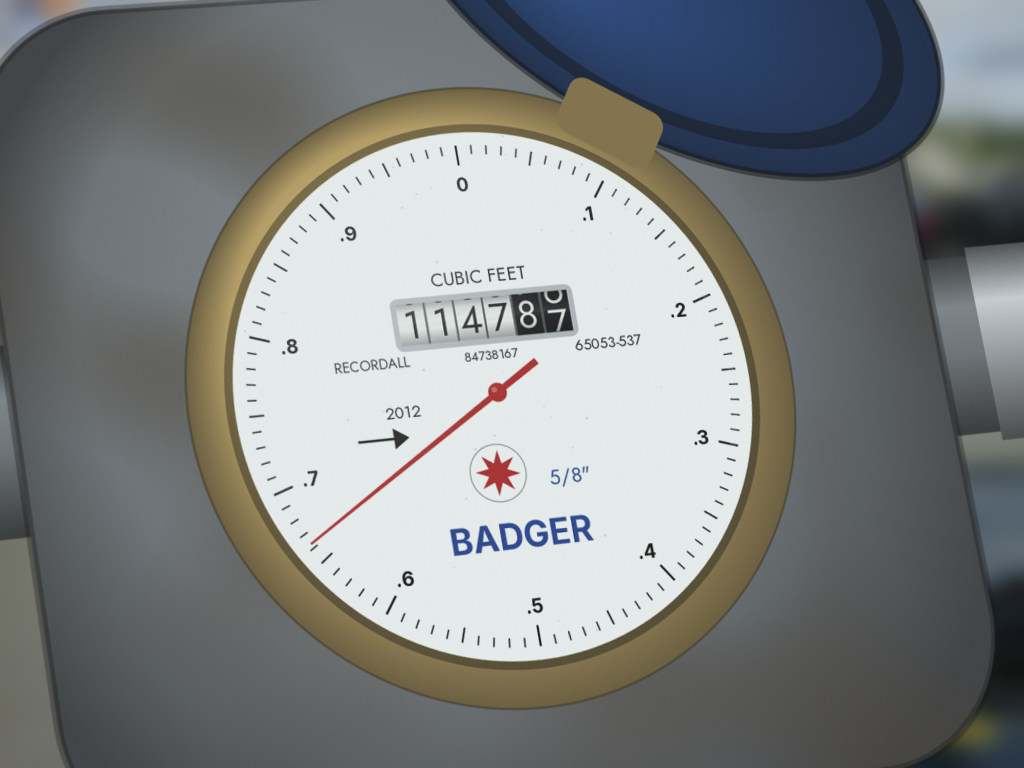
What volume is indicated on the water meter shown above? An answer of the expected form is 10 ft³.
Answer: 114786.66 ft³
